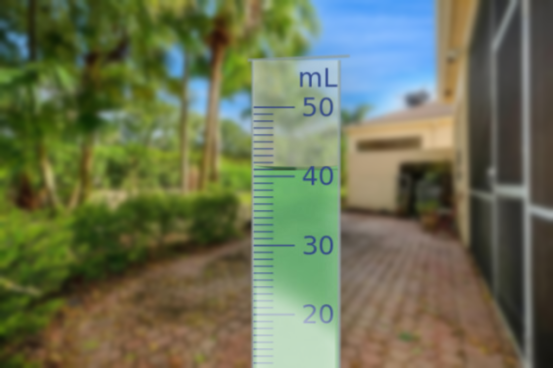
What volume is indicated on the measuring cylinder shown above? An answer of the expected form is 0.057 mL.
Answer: 41 mL
